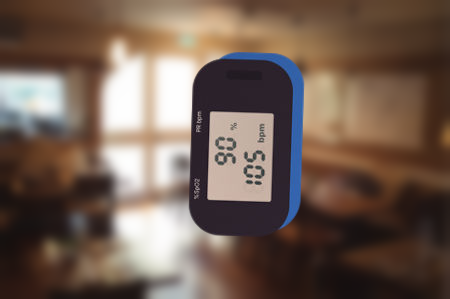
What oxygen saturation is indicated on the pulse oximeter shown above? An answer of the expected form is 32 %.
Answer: 90 %
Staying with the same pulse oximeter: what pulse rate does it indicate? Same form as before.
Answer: 105 bpm
